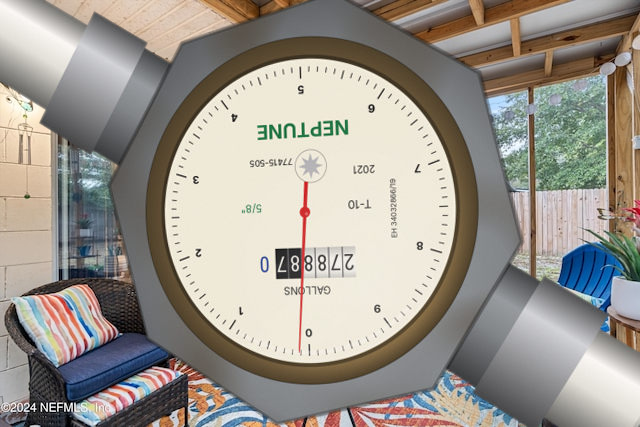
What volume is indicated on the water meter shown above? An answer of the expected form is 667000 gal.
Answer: 2788870.1 gal
